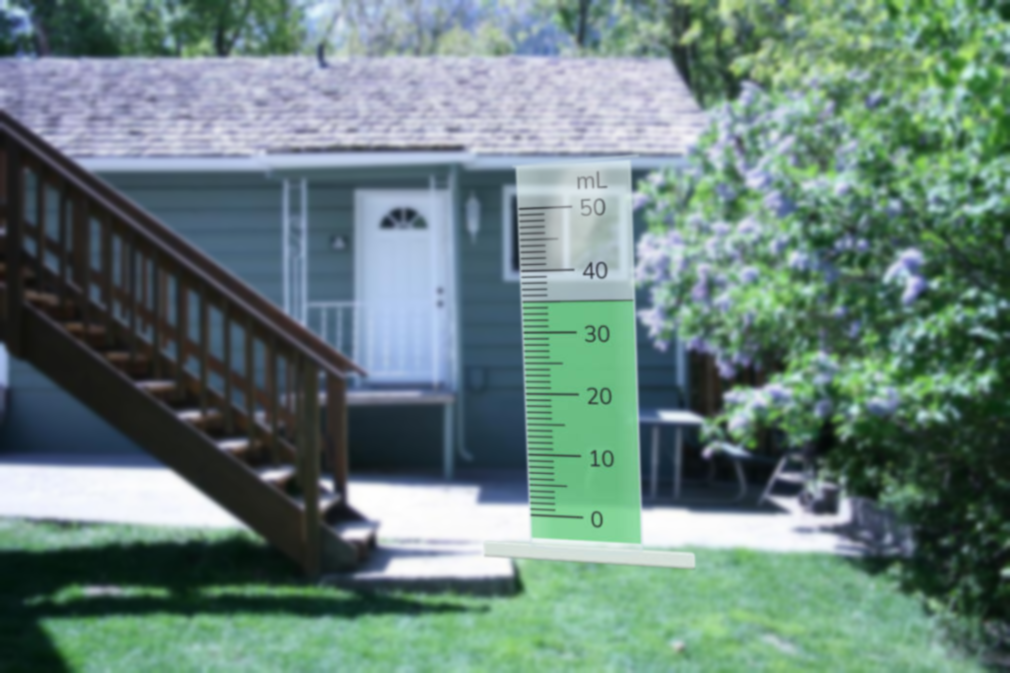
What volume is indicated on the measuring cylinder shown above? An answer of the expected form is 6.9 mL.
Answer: 35 mL
